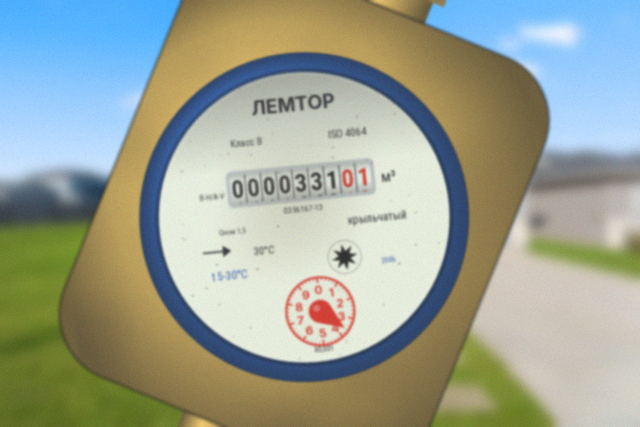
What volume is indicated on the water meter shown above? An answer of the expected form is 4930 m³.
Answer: 331.013 m³
